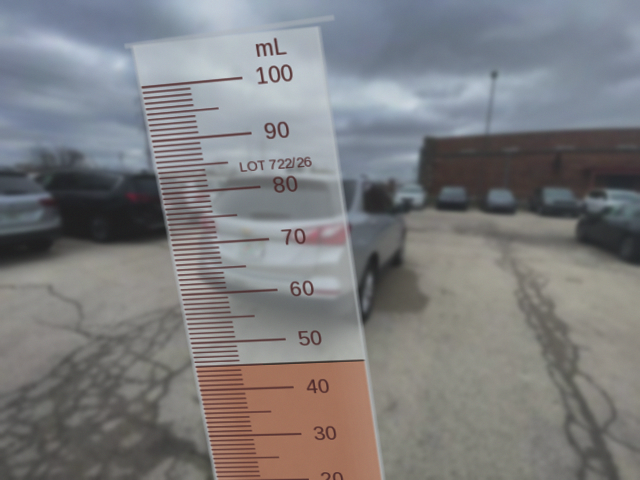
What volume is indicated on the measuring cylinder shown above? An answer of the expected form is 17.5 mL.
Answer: 45 mL
